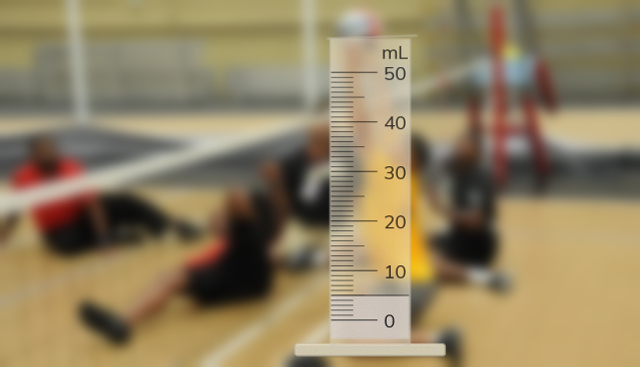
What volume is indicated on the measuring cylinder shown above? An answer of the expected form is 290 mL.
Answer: 5 mL
